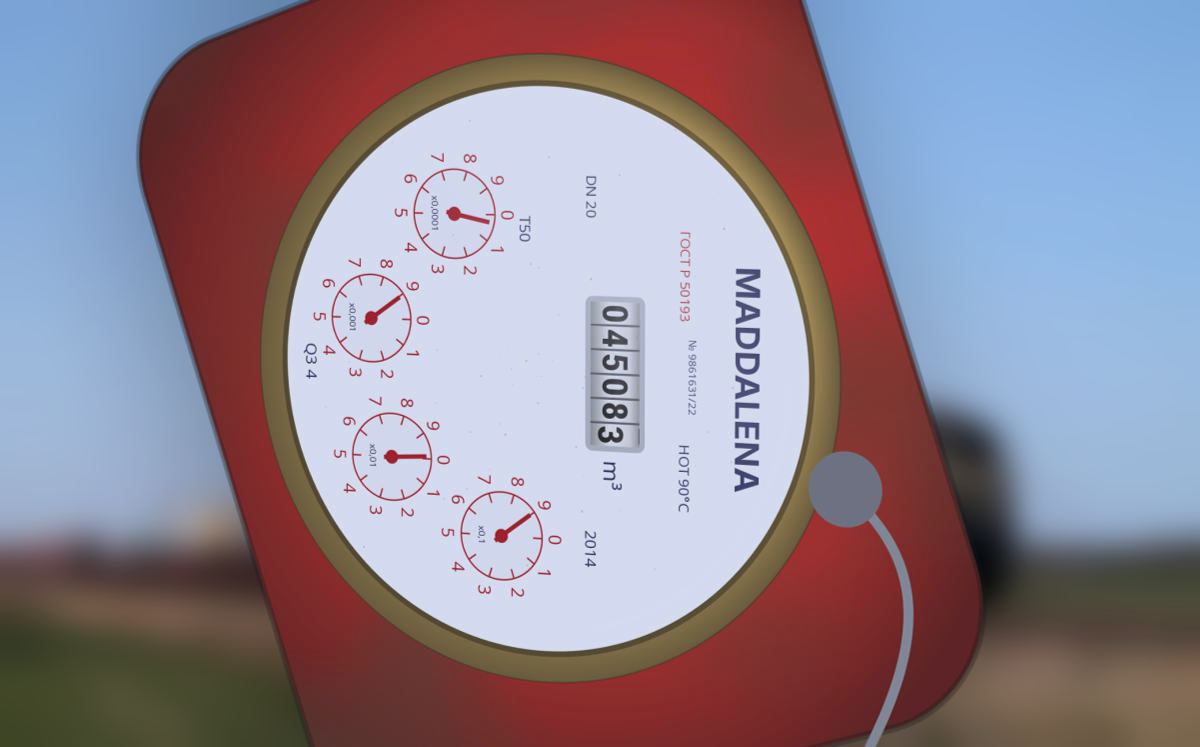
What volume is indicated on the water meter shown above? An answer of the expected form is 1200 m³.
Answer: 45082.8990 m³
